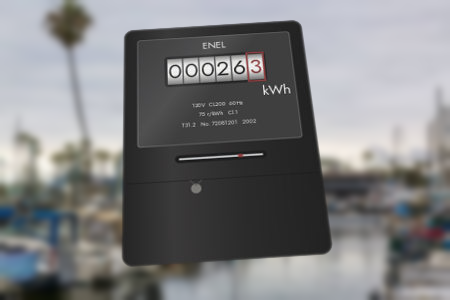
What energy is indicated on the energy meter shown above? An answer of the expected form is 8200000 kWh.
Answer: 26.3 kWh
